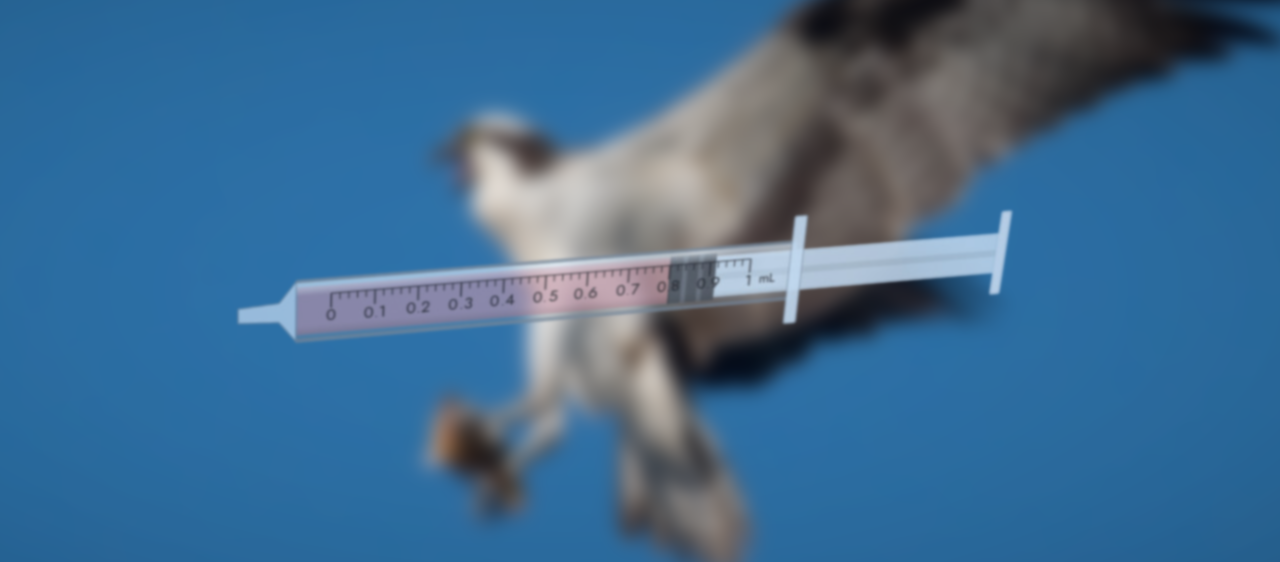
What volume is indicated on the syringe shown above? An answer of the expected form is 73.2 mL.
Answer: 0.8 mL
